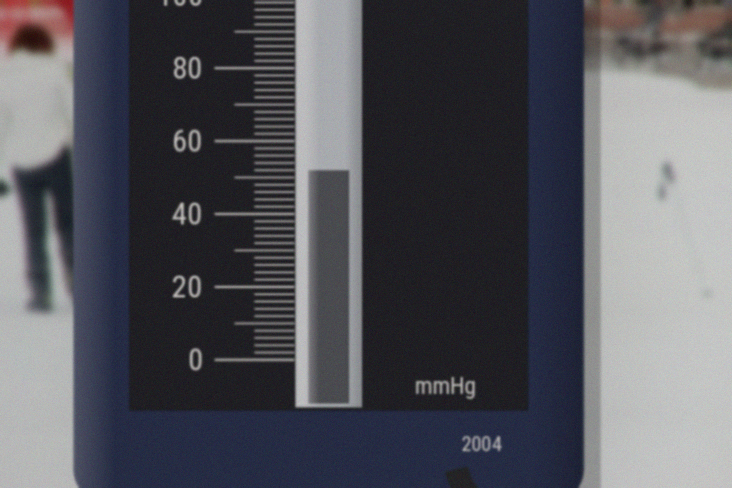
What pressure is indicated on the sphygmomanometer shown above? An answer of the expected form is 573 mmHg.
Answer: 52 mmHg
